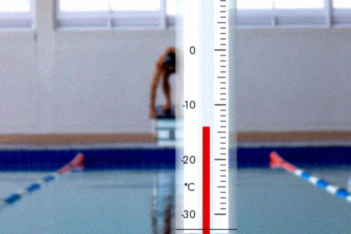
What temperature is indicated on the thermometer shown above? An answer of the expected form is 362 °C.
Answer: -14 °C
